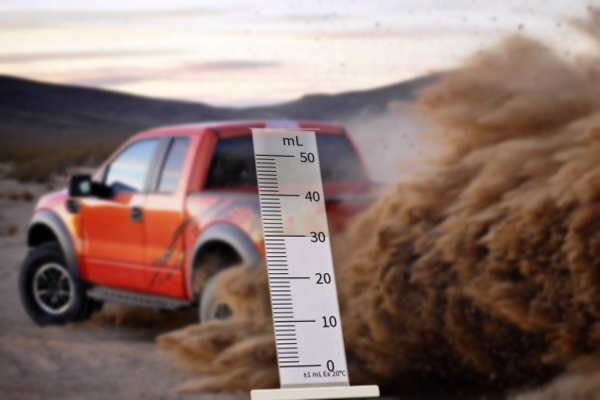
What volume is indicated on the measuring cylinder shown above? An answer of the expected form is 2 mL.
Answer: 30 mL
